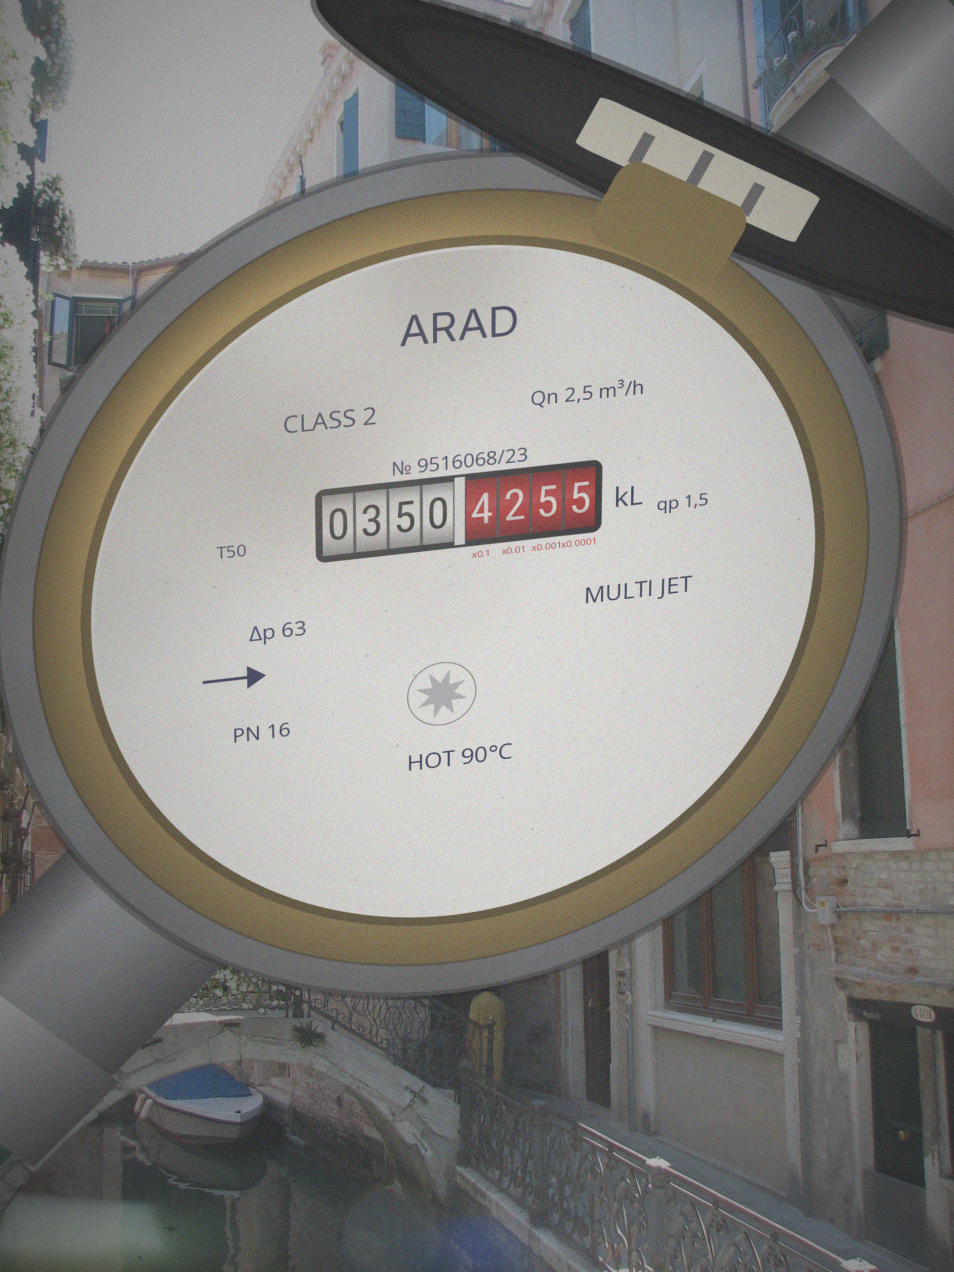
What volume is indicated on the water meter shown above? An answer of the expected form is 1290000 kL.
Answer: 350.4255 kL
